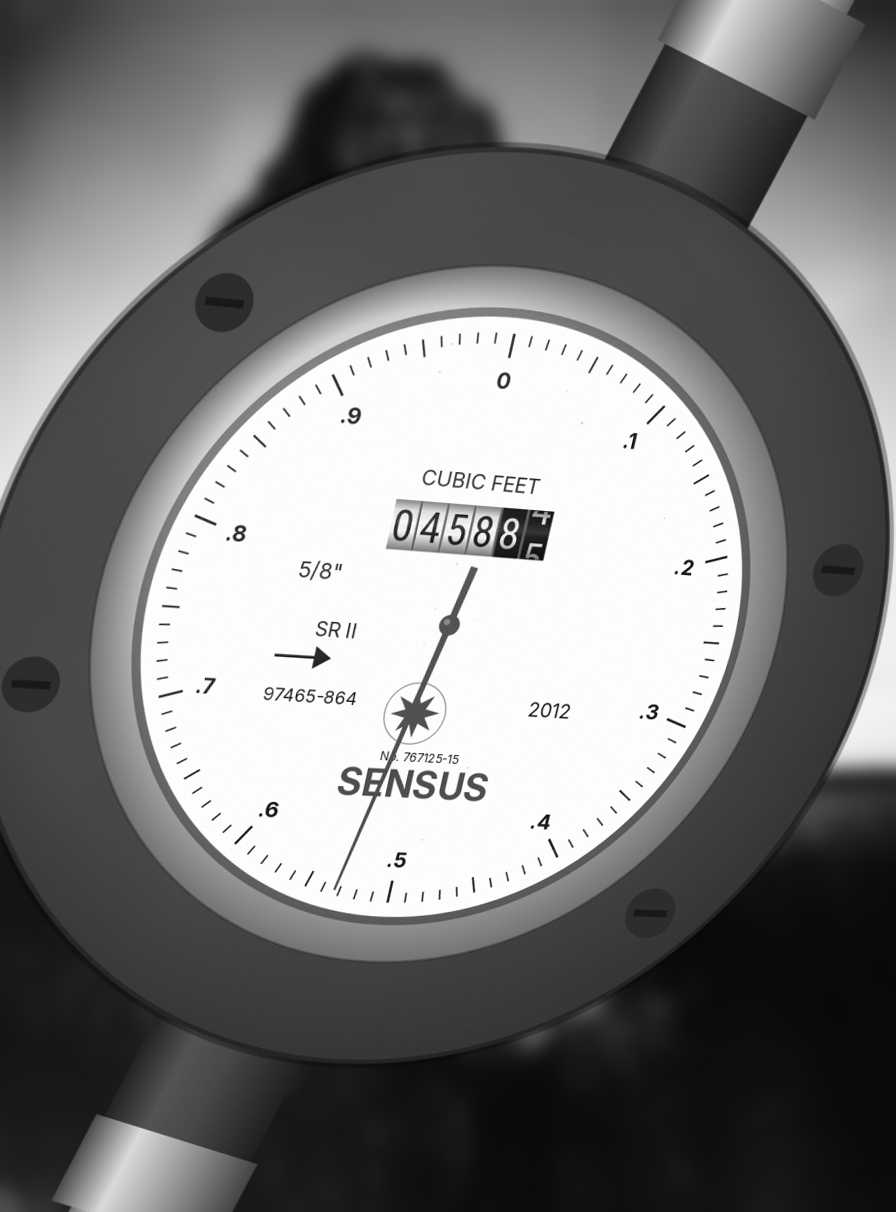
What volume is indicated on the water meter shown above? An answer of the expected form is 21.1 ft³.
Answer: 45884.53 ft³
